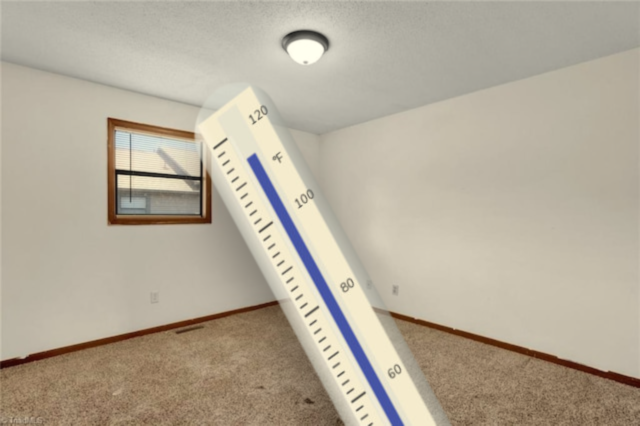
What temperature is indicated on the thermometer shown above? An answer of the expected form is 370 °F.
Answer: 114 °F
